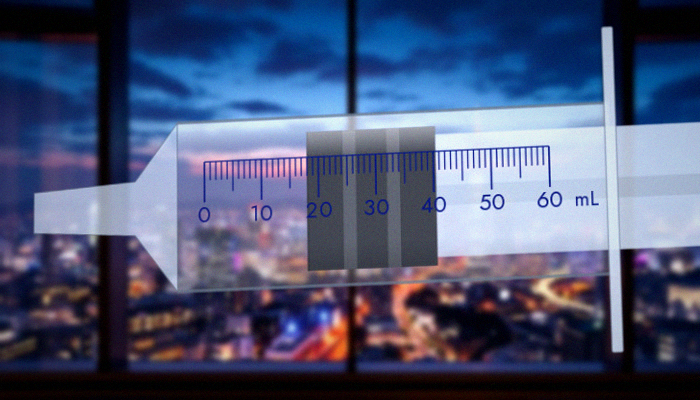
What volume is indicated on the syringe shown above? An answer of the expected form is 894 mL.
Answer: 18 mL
